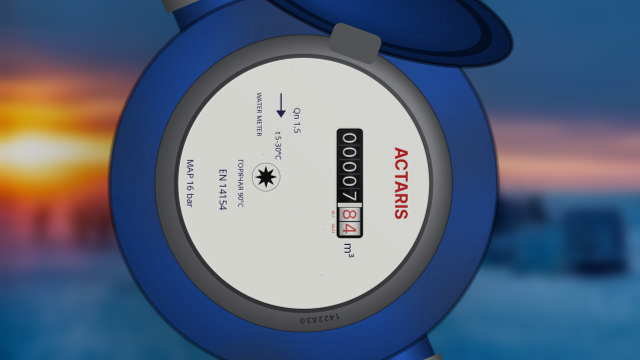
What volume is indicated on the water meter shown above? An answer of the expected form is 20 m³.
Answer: 7.84 m³
